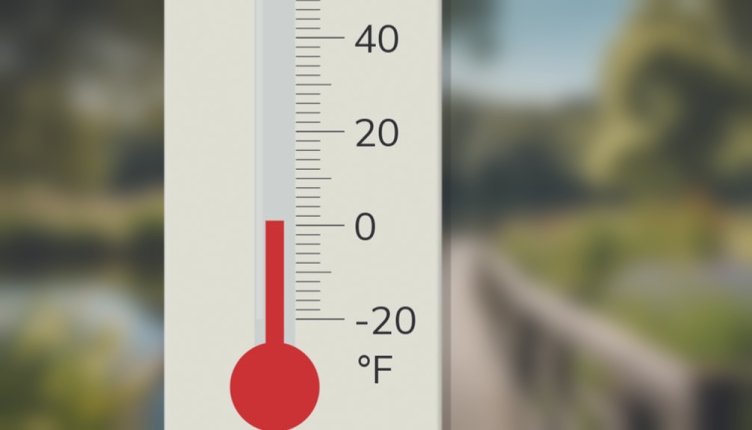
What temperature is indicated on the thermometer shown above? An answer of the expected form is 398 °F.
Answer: 1 °F
